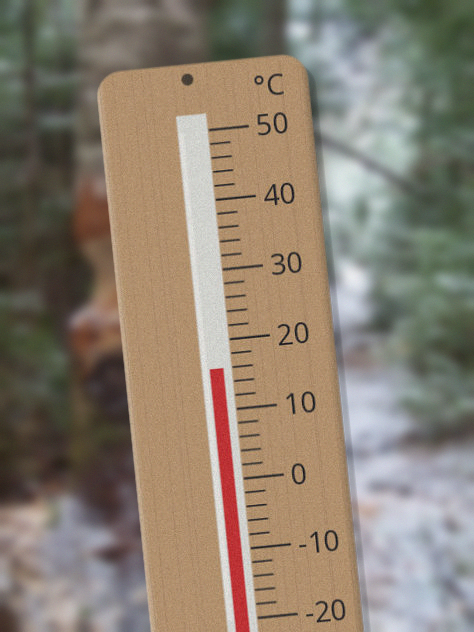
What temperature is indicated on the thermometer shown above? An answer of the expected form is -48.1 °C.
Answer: 16 °C
